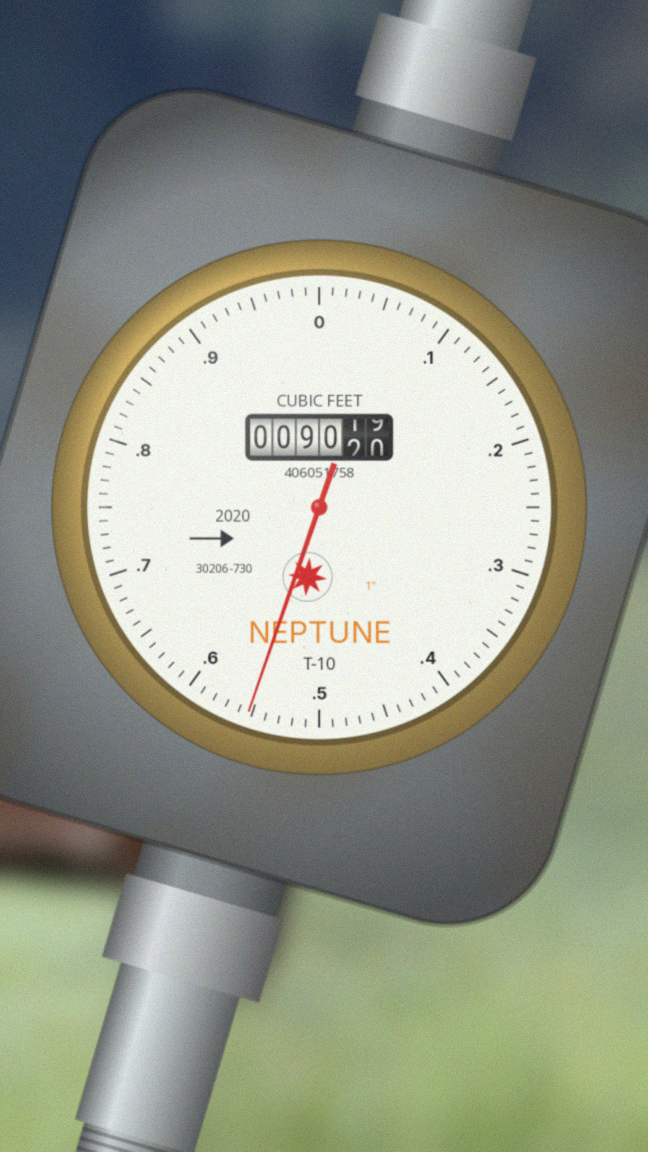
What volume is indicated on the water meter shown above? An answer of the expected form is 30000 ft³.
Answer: 9019.55 ft³
